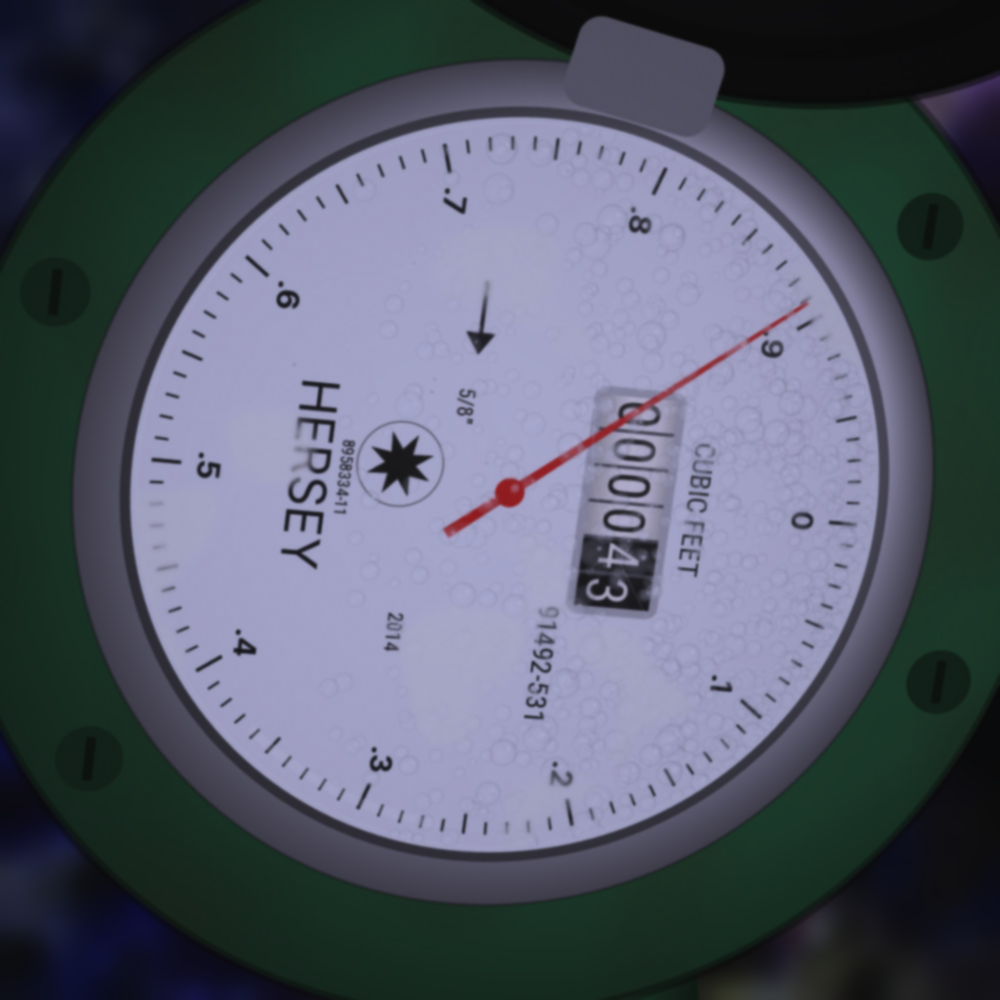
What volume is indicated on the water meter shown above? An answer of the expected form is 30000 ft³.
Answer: 42.89 ft³
